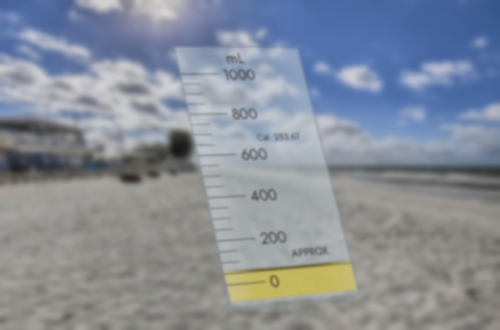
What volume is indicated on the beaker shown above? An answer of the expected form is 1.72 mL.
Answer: 50 mL
